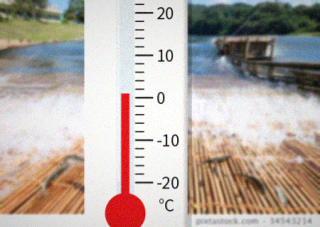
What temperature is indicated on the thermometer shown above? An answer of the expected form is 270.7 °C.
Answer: 1 °C
